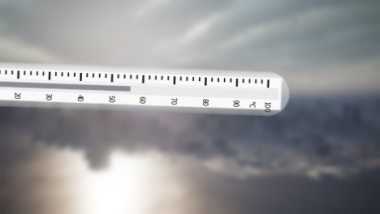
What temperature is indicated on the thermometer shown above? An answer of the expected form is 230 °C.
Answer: 56 °C
